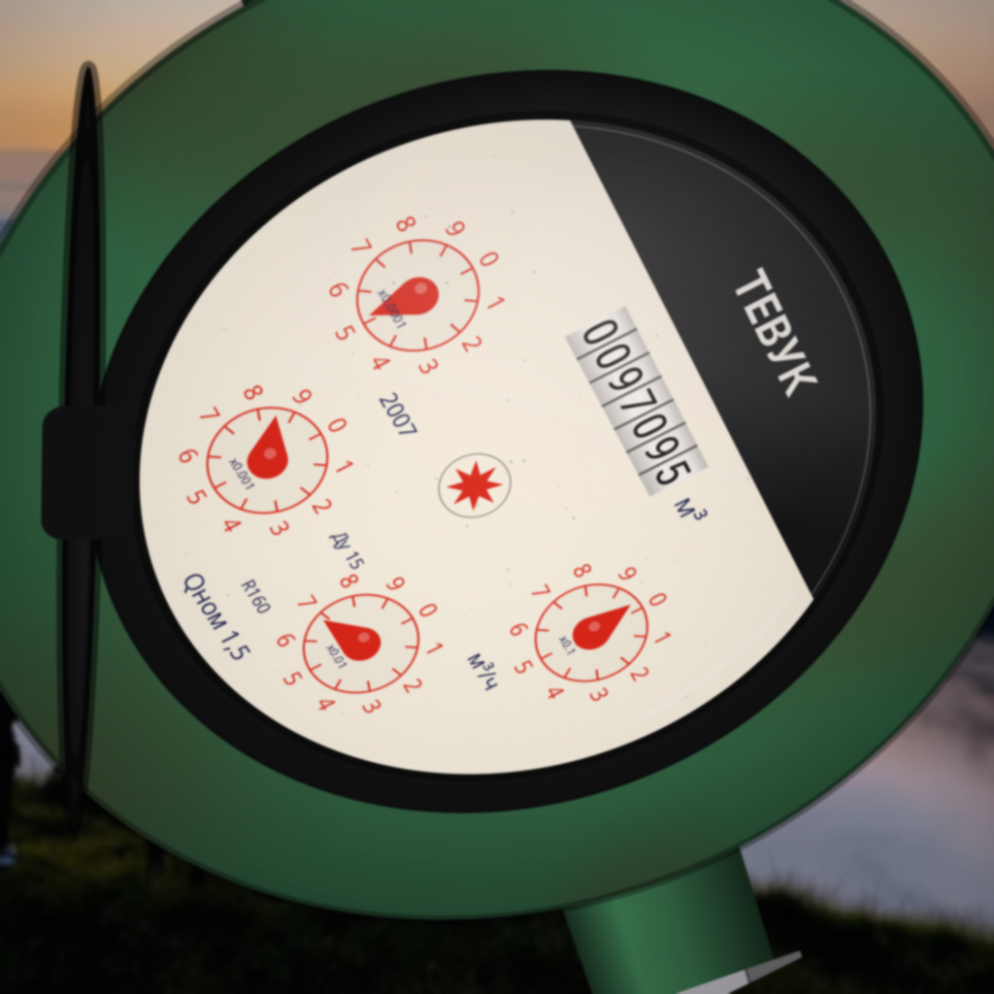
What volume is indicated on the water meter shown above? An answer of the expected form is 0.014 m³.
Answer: 97094.9685 m³
